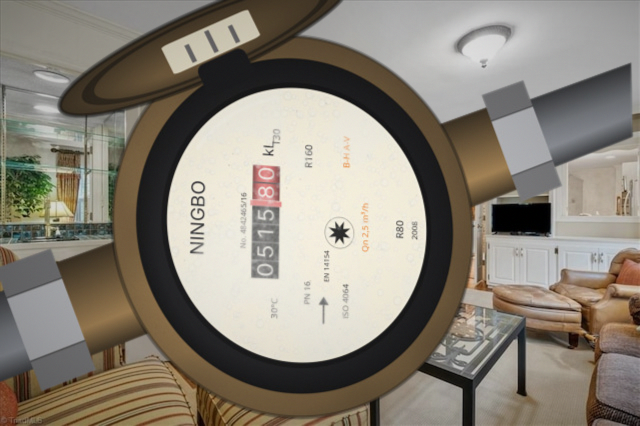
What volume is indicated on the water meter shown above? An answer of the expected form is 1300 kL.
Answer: 515.80 kL
